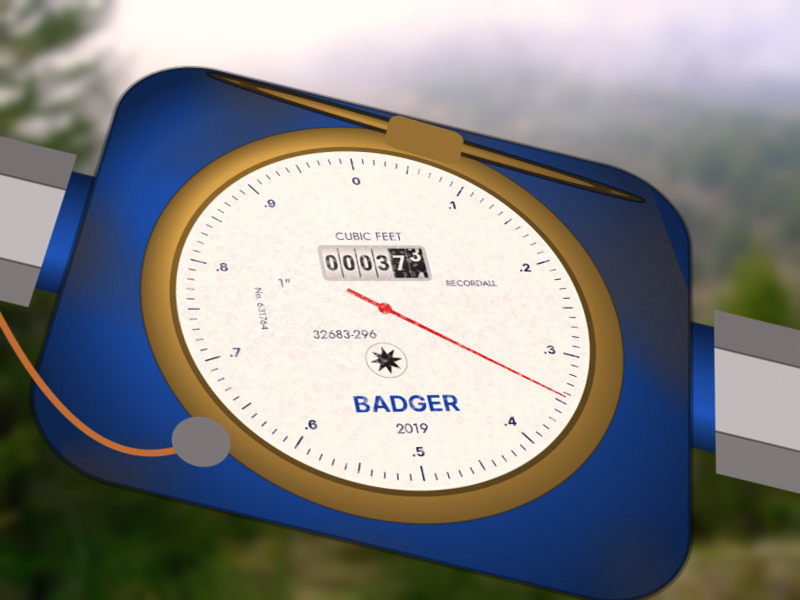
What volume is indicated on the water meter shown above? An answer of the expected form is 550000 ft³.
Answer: 373.34 ft³
